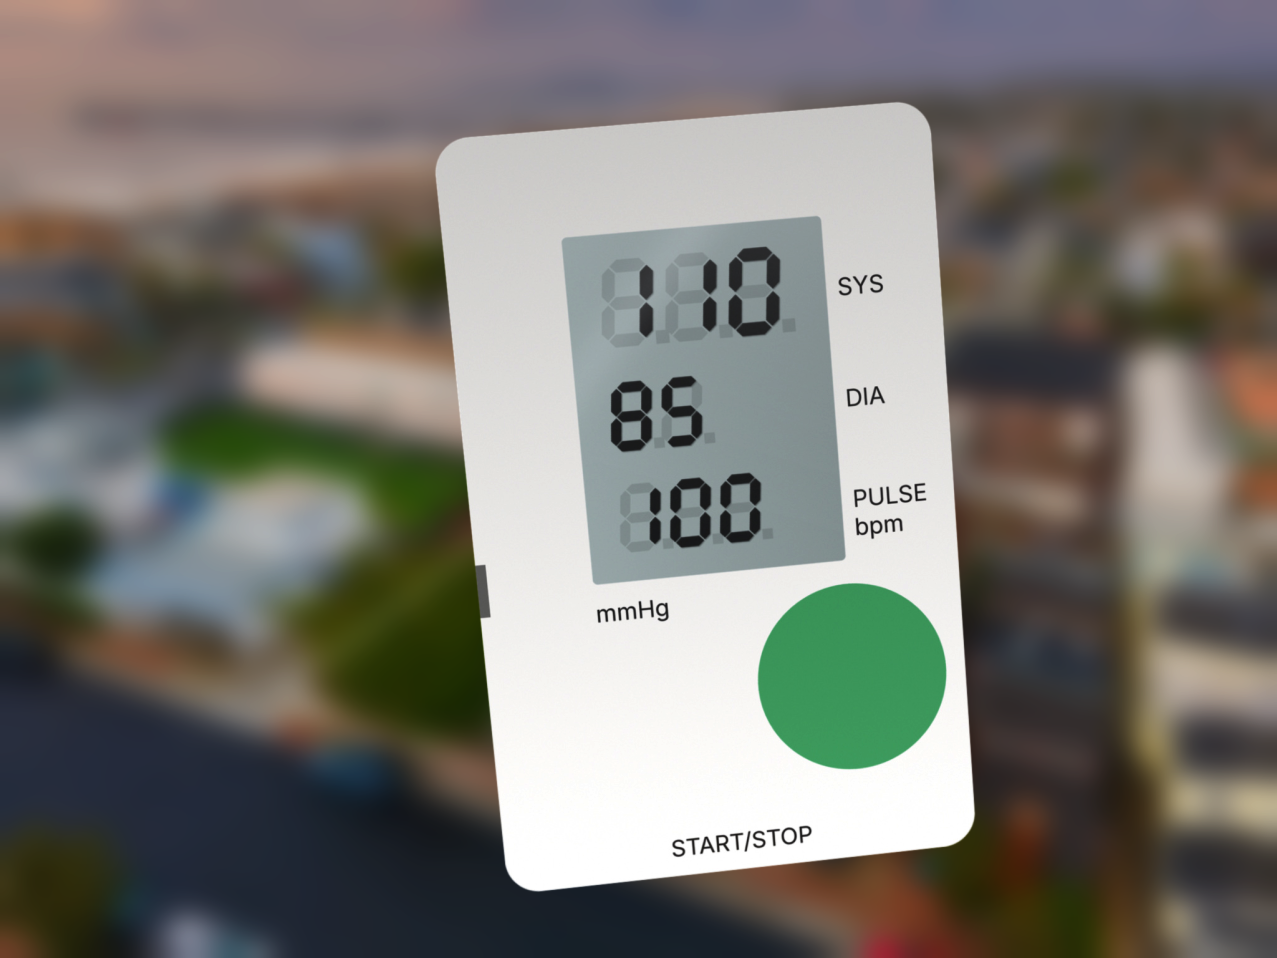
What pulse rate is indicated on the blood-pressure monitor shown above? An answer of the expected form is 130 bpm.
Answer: 100 bpm
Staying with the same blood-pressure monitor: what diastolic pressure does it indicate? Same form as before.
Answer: 85 mmHg
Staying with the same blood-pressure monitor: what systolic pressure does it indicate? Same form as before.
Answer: 110 mmHg
